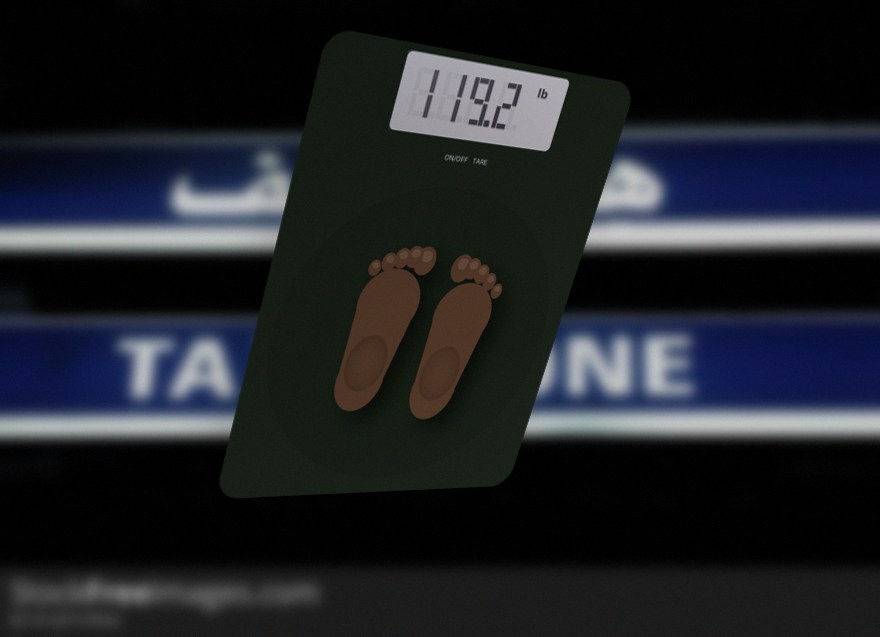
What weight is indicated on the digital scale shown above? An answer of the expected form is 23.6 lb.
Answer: 119.2 lb
